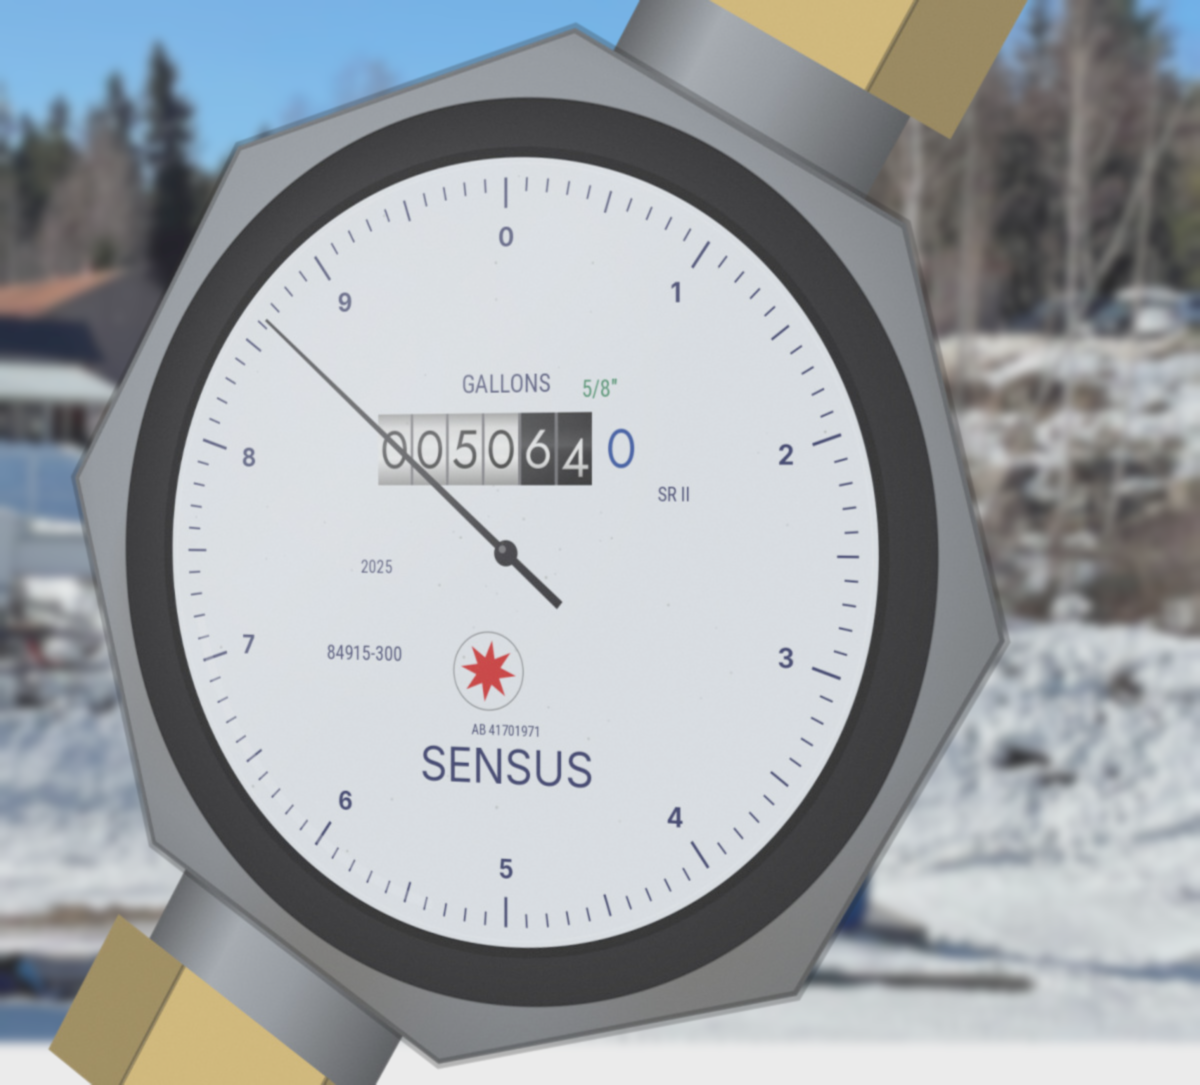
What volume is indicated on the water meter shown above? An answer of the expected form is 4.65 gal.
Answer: 50638.6 gal
